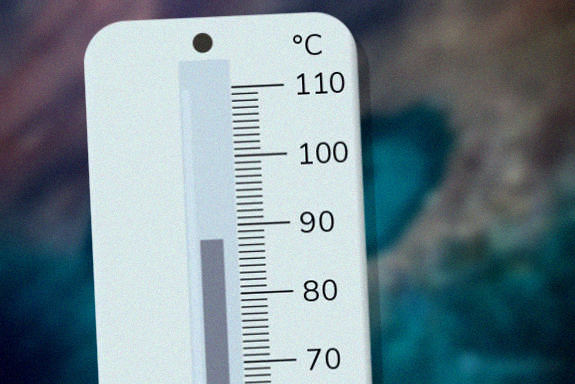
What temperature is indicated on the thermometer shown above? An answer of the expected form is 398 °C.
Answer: 88 °C
